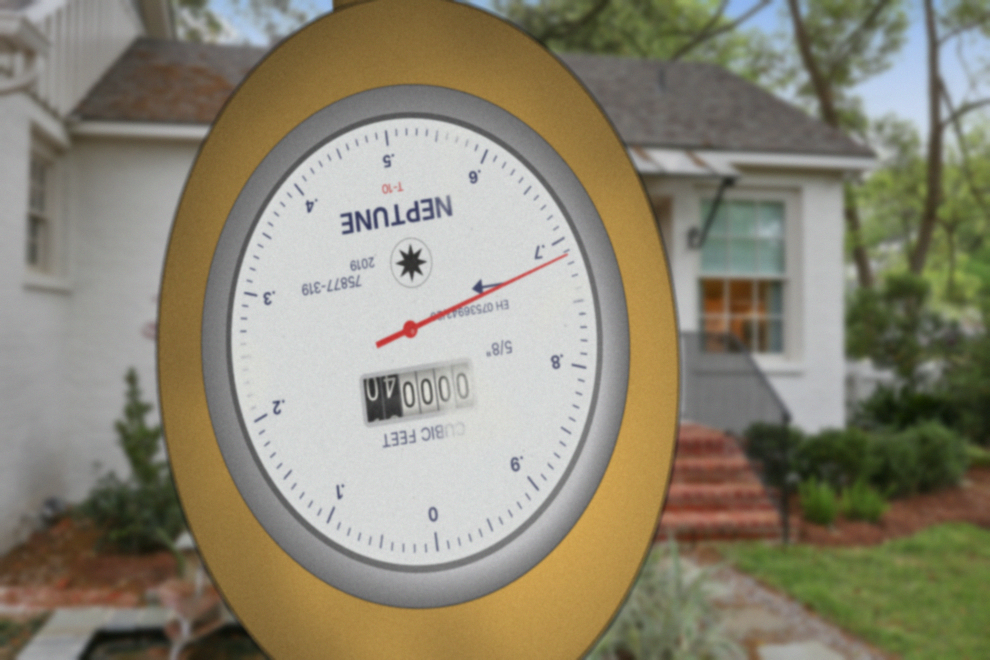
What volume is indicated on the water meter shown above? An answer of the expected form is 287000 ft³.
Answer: 39.71 ft³
